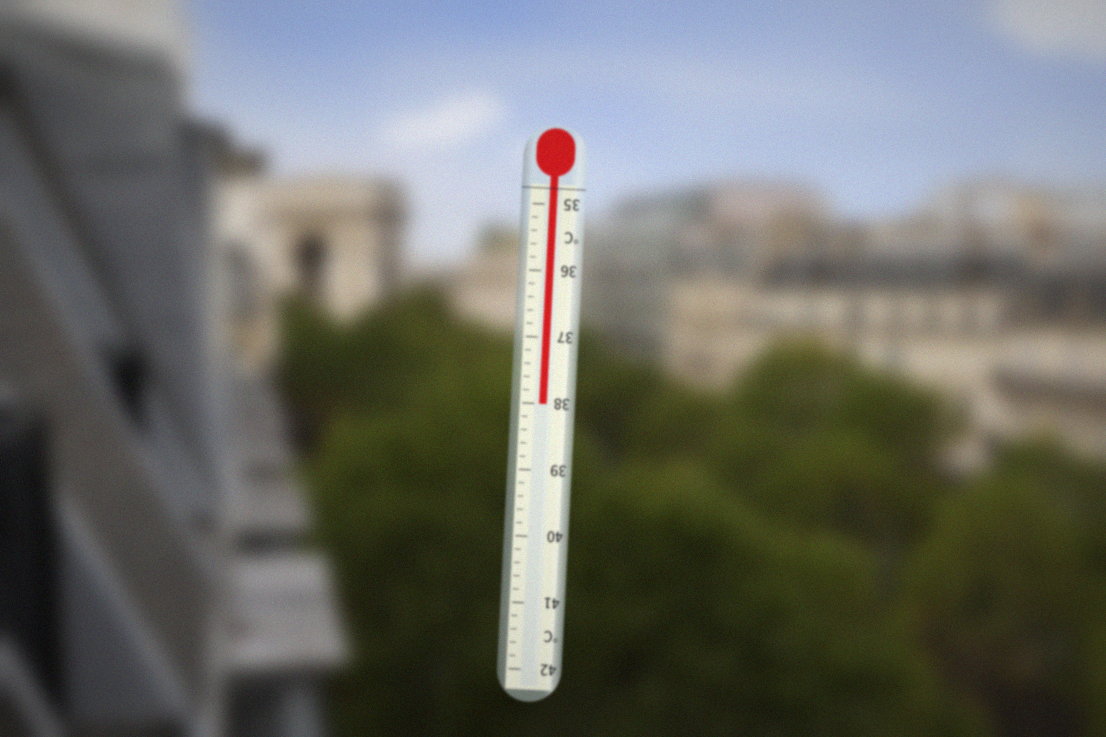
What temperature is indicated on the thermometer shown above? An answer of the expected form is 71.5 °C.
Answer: 38 °C
